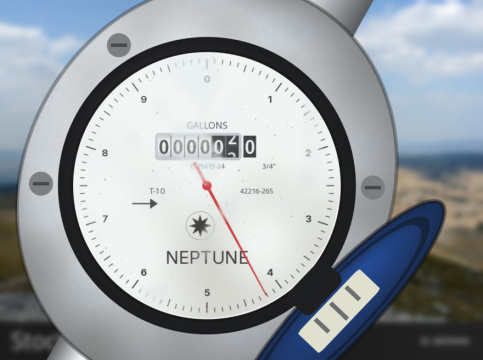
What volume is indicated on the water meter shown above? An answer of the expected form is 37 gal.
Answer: 24.2 gal
